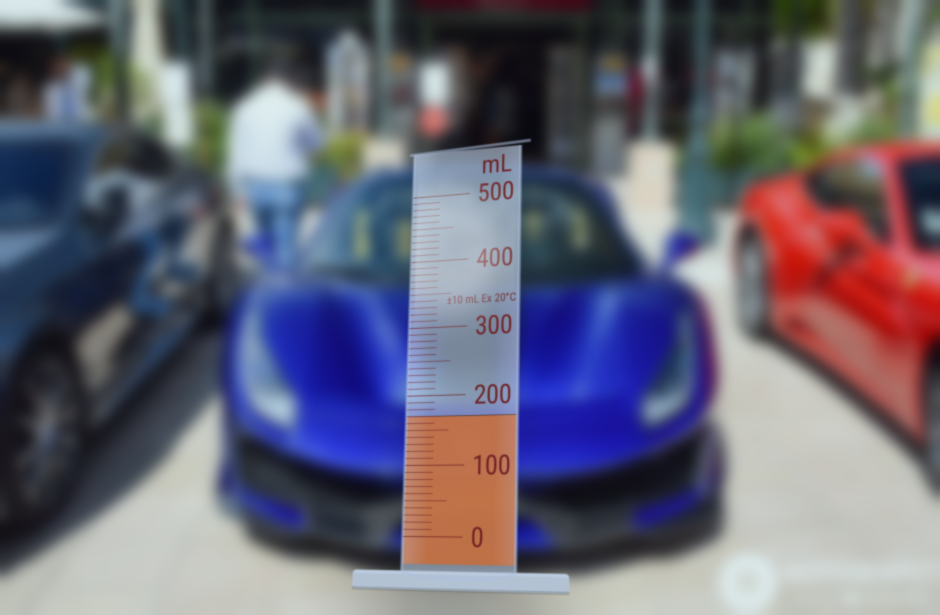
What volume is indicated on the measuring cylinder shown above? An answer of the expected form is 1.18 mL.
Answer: 170 mL
